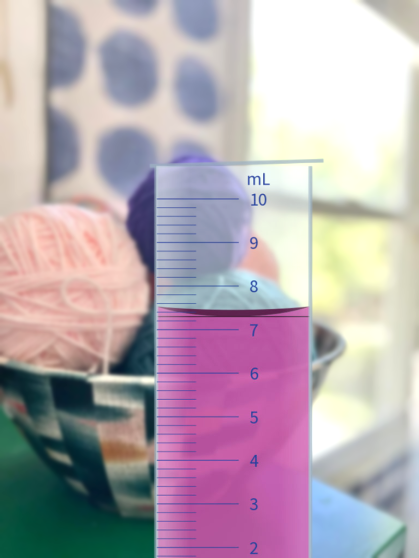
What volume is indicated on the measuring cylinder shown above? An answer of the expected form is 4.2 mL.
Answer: 7.3 mL
